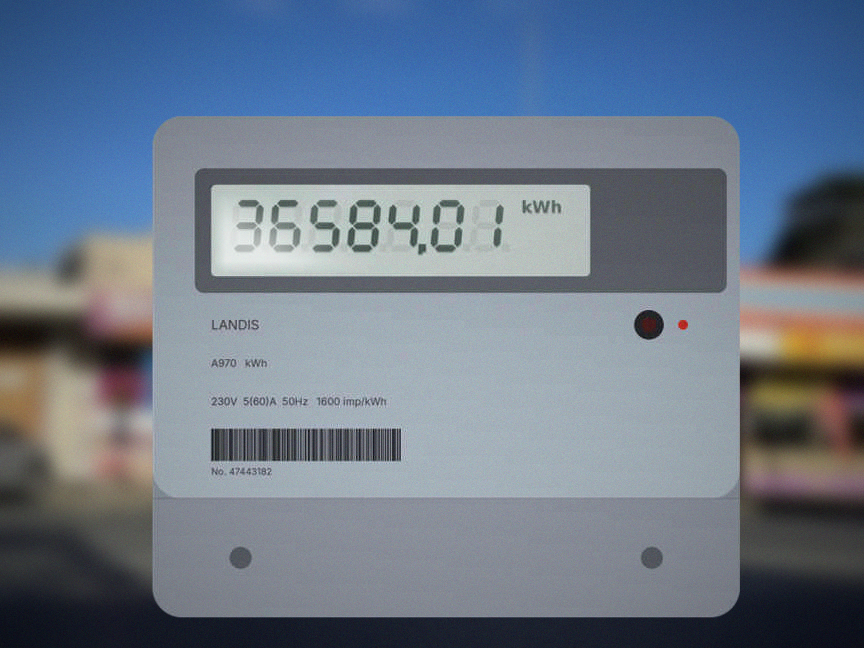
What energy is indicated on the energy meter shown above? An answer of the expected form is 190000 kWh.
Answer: 36584.01 kWh
